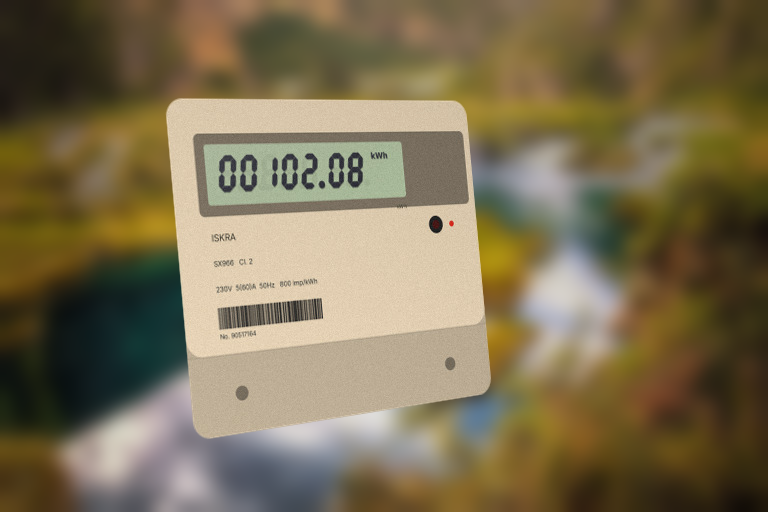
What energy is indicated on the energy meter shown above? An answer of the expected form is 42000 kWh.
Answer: 102.08 kWh
